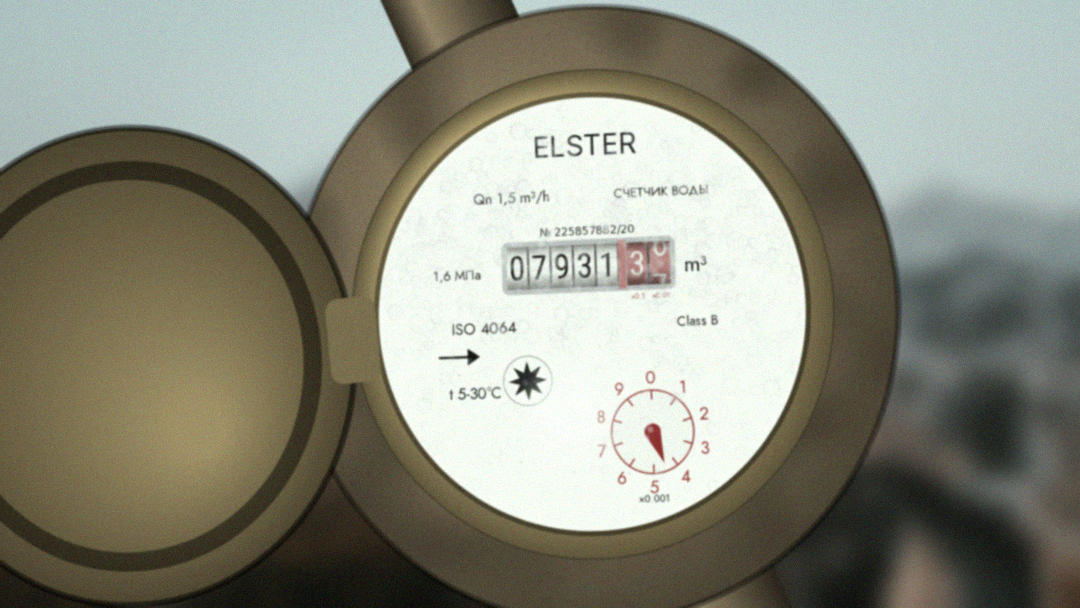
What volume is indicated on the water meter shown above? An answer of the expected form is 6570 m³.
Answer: 7931.364 m³
